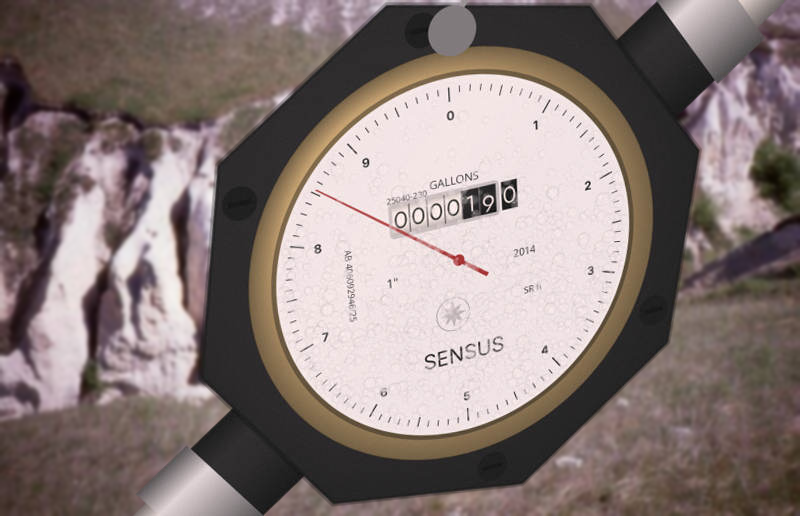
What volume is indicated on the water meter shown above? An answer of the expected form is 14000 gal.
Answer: 188.5 gal
